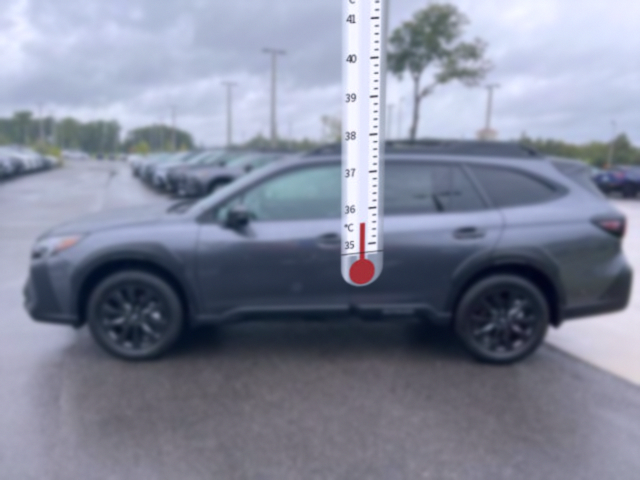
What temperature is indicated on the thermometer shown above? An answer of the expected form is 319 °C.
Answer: 35.6 °C
